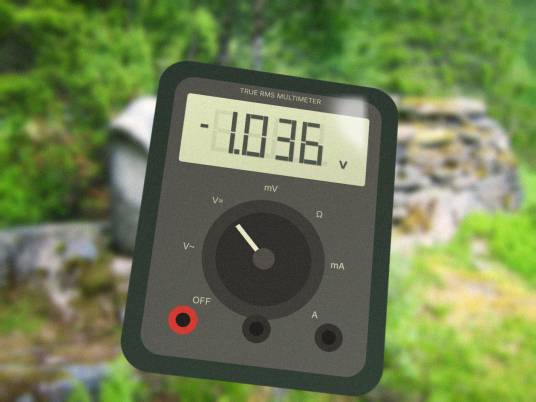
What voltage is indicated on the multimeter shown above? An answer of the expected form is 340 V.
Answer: -1.036 V
